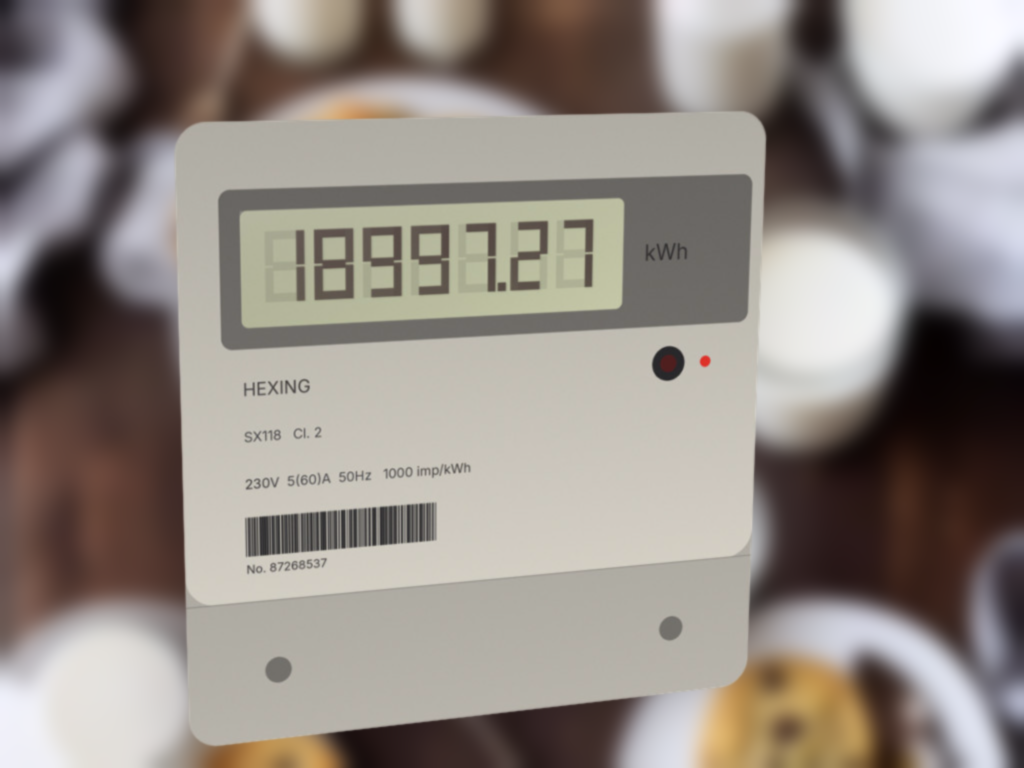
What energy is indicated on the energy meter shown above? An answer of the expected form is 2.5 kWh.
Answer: 18997.27 kWh
